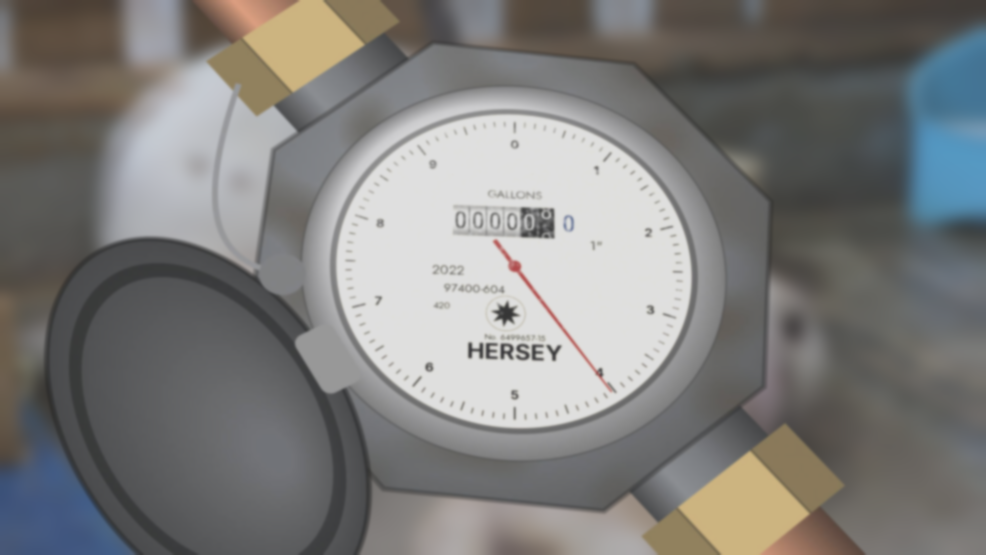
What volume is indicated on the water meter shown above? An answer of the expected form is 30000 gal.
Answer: 84.0 gal
